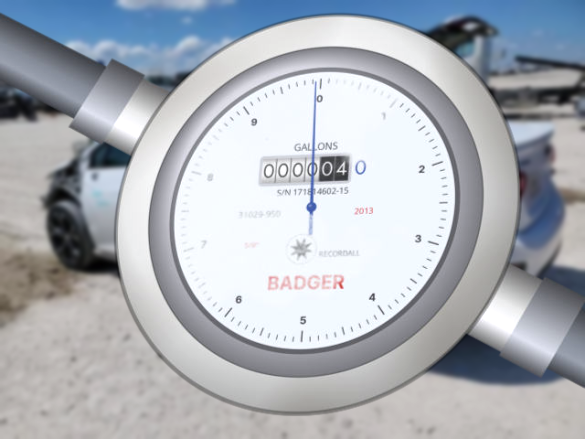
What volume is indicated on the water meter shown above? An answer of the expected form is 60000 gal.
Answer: 39.9 gal
